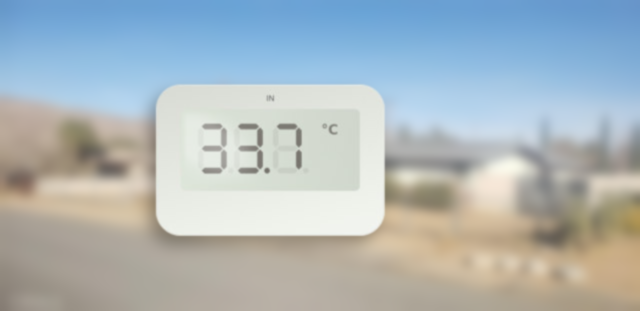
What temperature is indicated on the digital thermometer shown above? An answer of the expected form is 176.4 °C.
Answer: 33.7 °C
